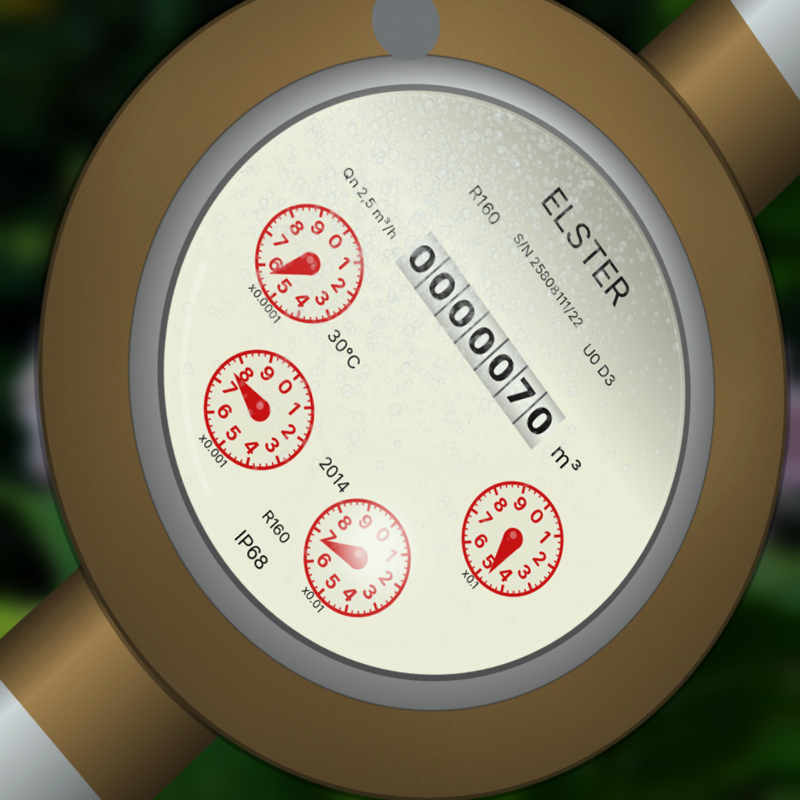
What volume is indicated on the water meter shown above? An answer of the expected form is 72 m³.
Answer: 70.4675 m³
